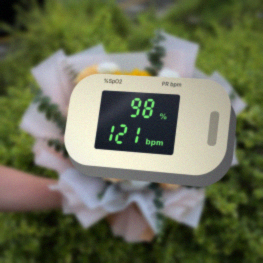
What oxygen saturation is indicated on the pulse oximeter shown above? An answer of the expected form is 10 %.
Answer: 98 %
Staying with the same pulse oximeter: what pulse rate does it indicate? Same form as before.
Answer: 121 bpm
